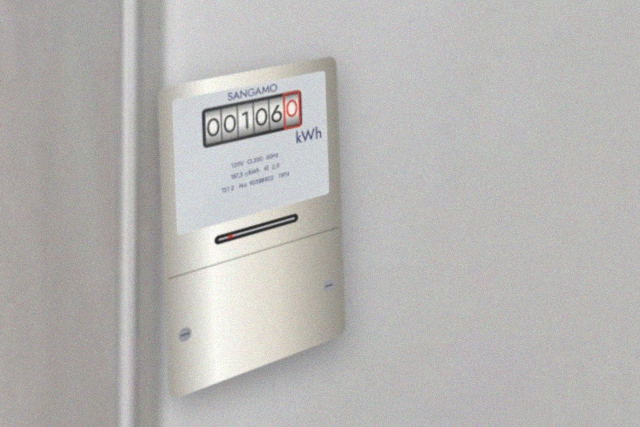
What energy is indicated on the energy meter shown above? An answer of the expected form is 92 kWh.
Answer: 106.0 kWh
